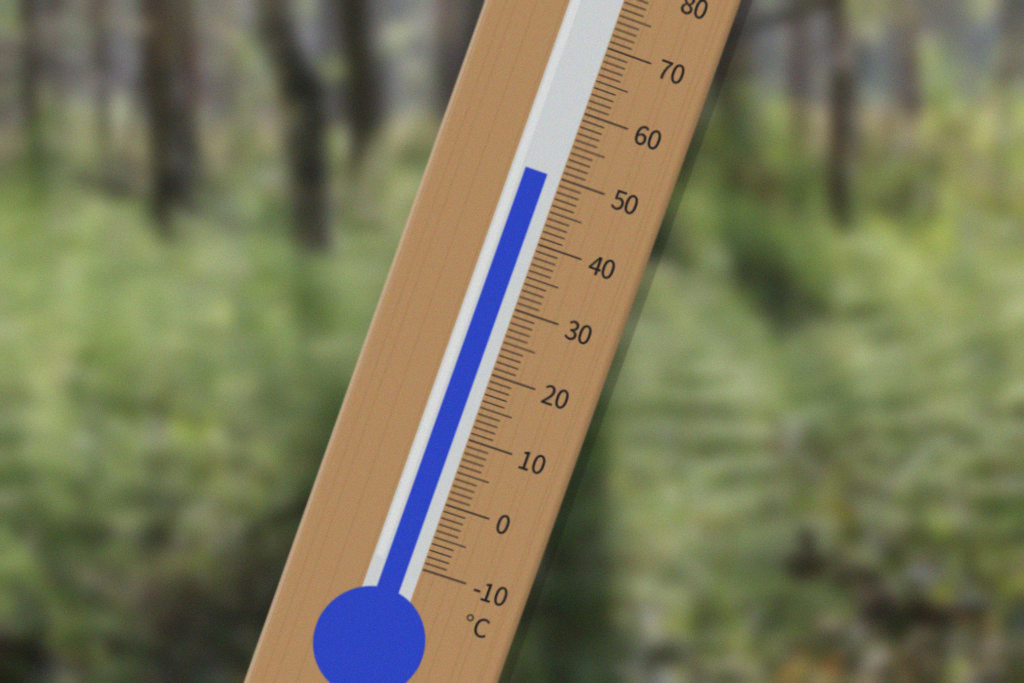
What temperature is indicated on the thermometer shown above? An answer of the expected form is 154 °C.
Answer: 50 °C
